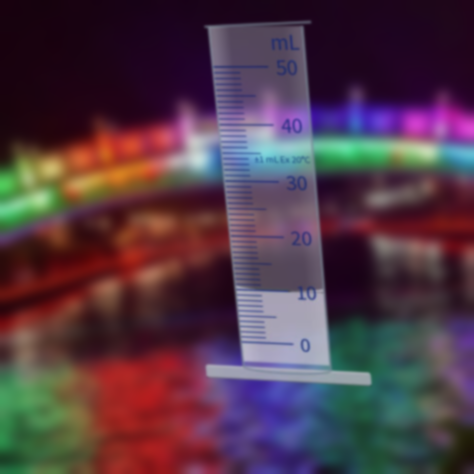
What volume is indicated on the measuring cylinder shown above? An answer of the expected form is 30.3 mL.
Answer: 10 mL
